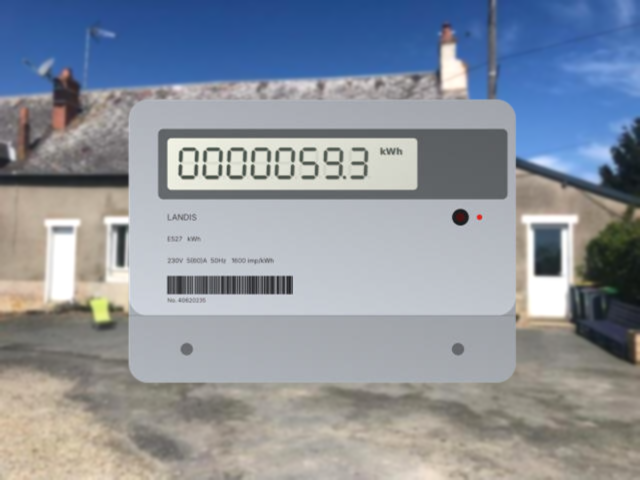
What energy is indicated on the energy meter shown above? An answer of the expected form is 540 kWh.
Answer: 59.3 kWh
